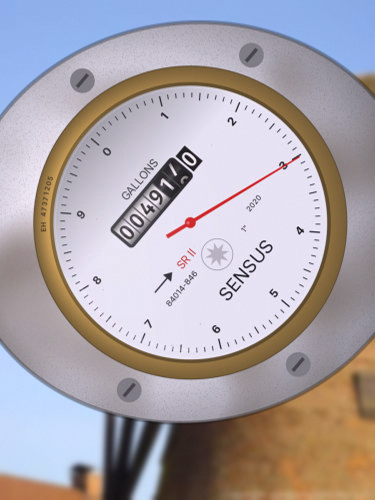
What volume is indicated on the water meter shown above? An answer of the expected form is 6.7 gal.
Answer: 49173.0 gal
